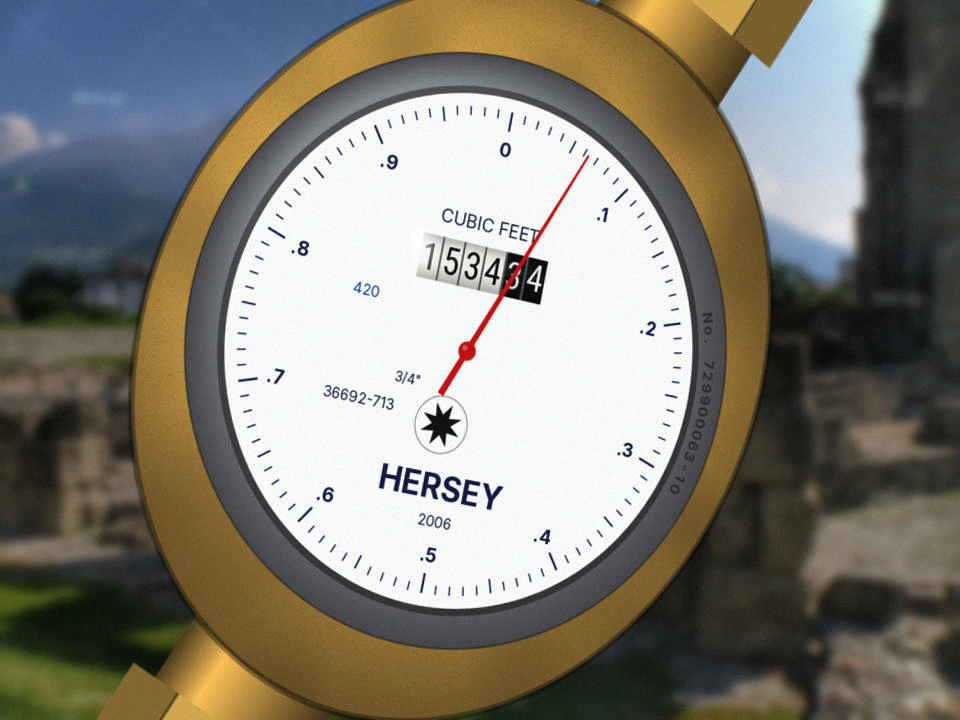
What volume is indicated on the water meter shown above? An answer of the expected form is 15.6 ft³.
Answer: 153434.06 ft³
